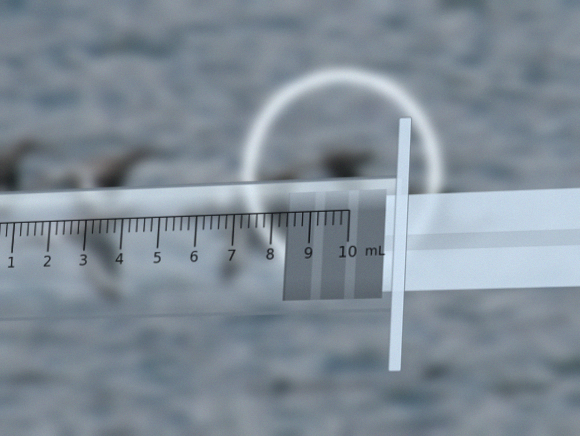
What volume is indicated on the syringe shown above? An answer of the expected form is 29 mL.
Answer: 8.4 mL
